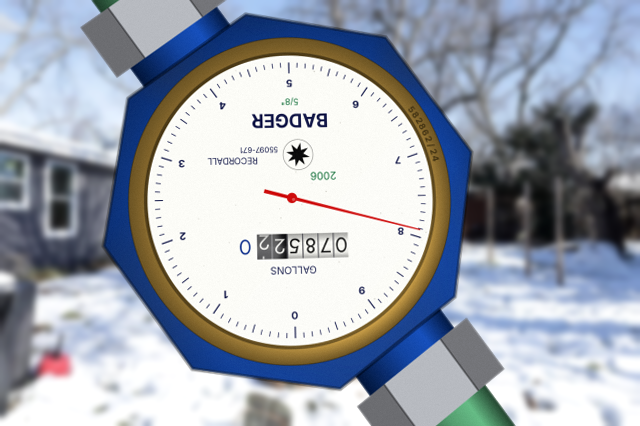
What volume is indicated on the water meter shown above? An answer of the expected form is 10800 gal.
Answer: 785217.9 gal
